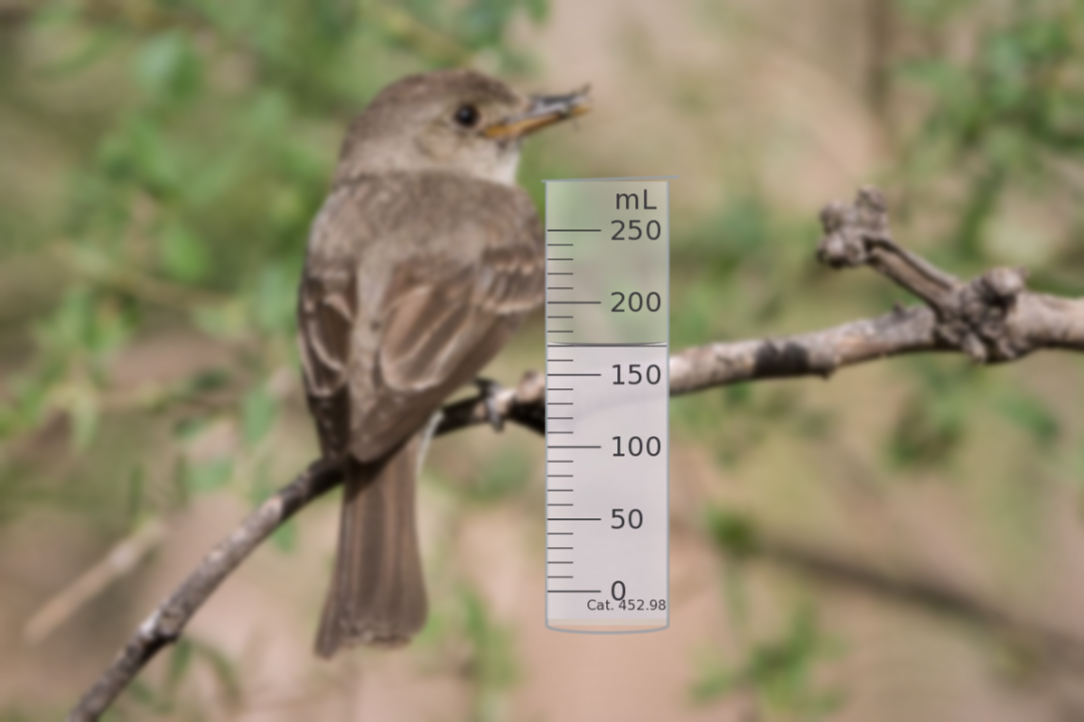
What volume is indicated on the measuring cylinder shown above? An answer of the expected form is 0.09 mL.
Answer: 170 mL
